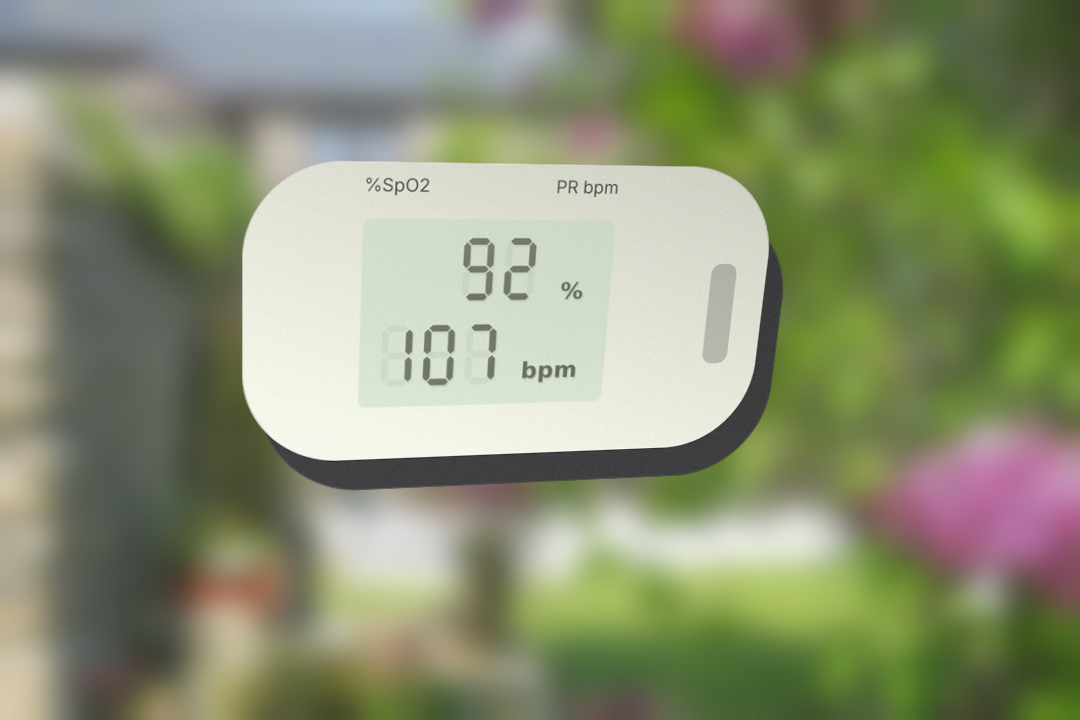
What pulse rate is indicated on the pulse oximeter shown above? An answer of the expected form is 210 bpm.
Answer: 107 bpm
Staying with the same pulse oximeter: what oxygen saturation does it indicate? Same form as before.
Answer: 92 %
